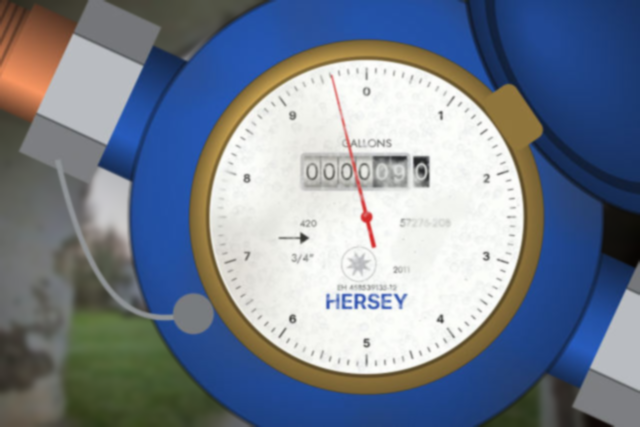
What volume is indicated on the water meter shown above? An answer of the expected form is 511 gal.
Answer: 89.6 gal
